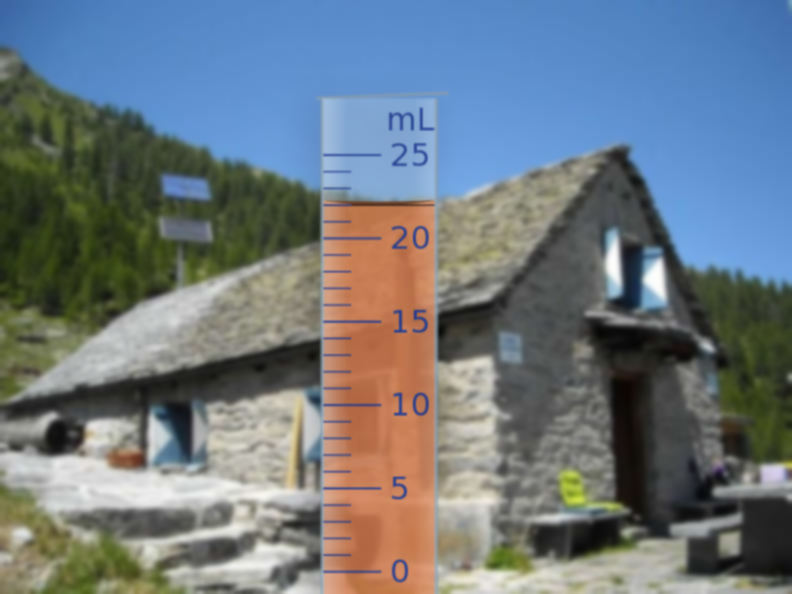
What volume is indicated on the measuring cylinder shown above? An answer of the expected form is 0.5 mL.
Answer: 22 mL
